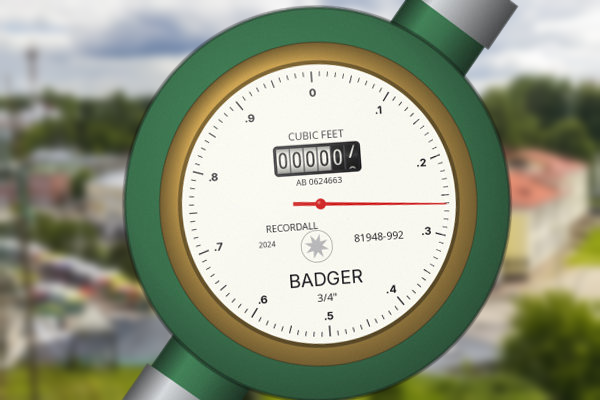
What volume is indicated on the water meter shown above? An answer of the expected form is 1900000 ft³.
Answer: 7.26 ft³
